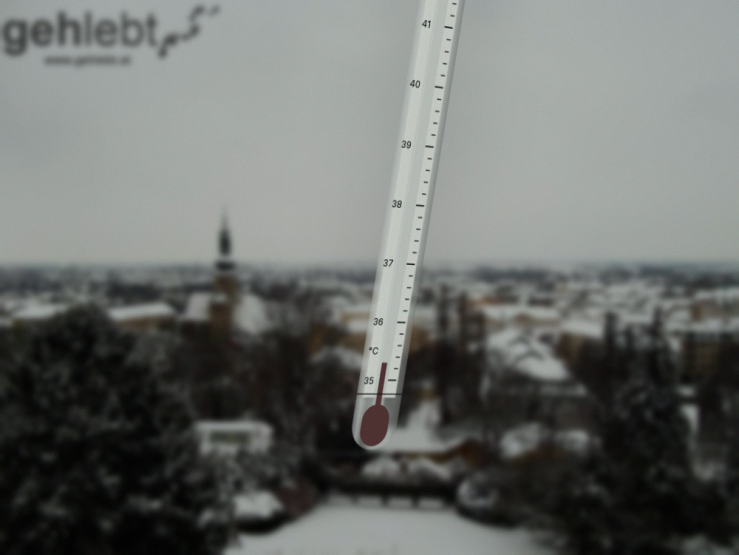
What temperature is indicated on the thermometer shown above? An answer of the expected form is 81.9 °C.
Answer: 35.3 °C
